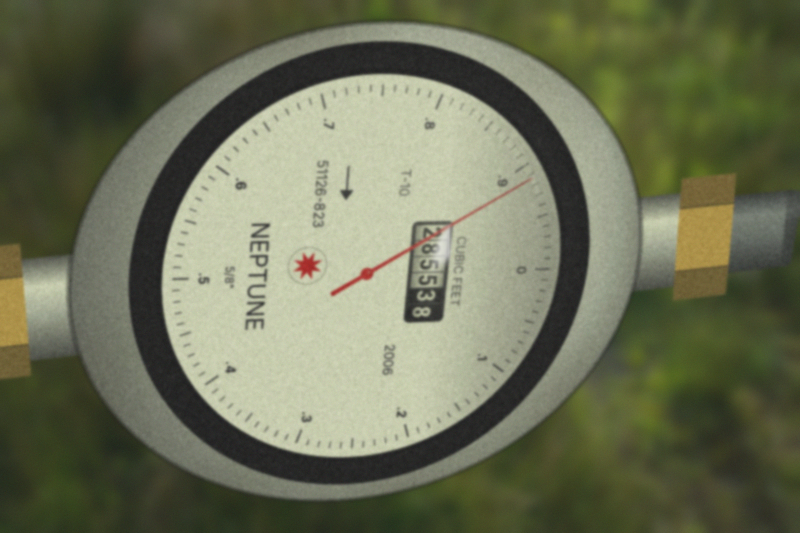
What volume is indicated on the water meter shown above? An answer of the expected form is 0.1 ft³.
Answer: 285537.91 ft³
